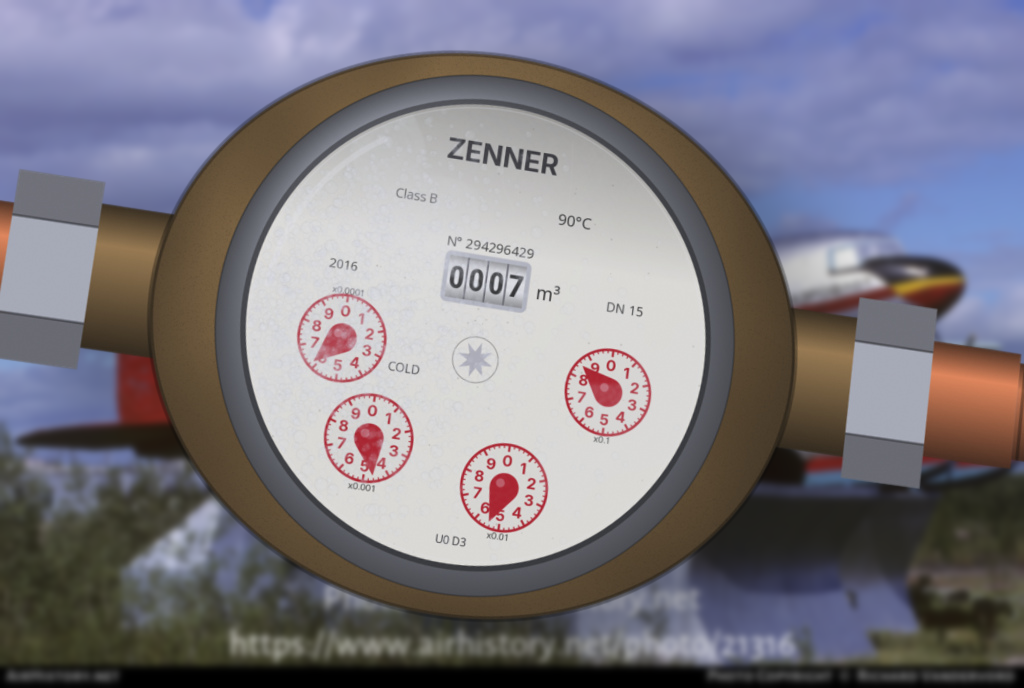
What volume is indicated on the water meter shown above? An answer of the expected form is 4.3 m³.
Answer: 7.8546 m³
